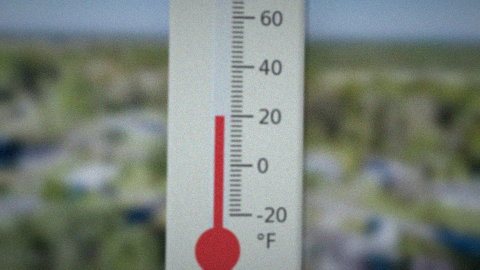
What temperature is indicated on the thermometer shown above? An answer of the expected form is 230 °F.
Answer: 20 °F
